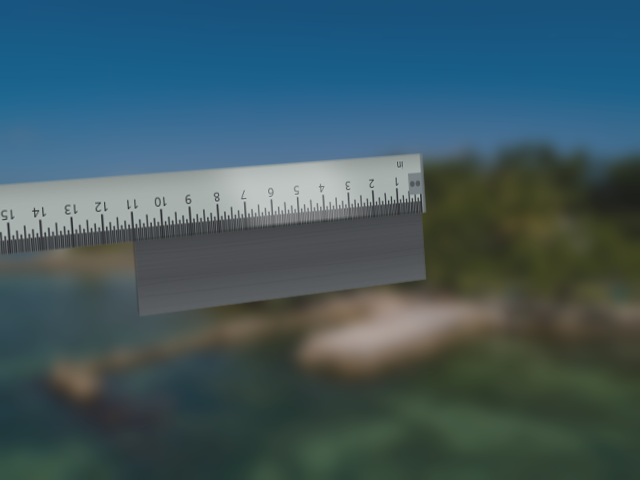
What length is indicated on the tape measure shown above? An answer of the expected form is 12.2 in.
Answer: 11 in
